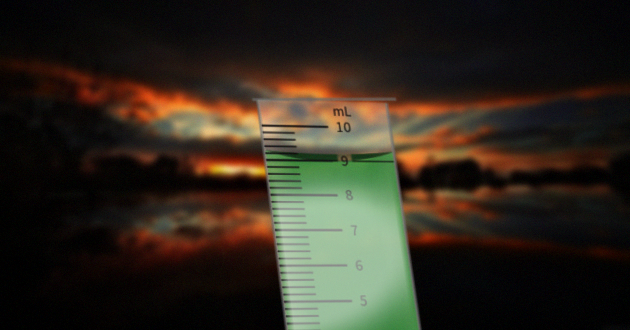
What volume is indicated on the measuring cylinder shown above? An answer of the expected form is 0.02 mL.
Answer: 9 mL
